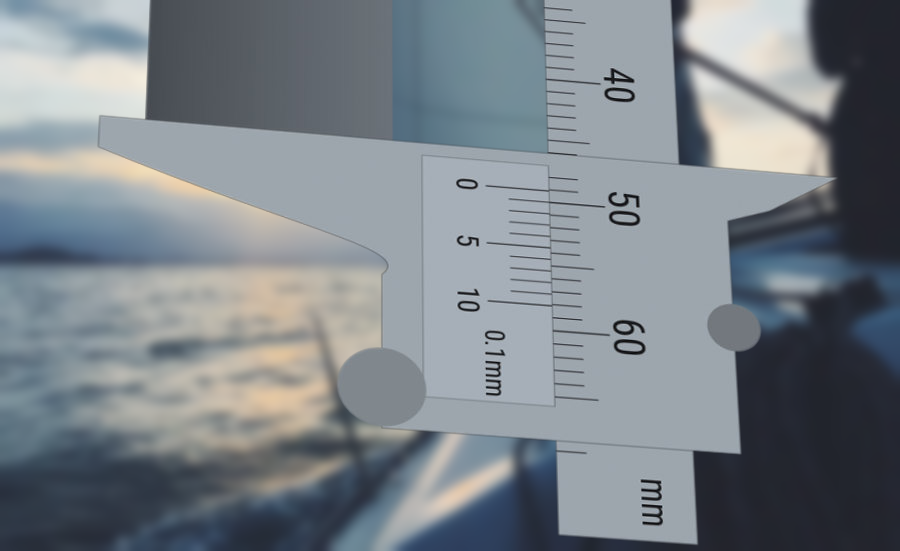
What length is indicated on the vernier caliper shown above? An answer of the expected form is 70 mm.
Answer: 49.1 mm
